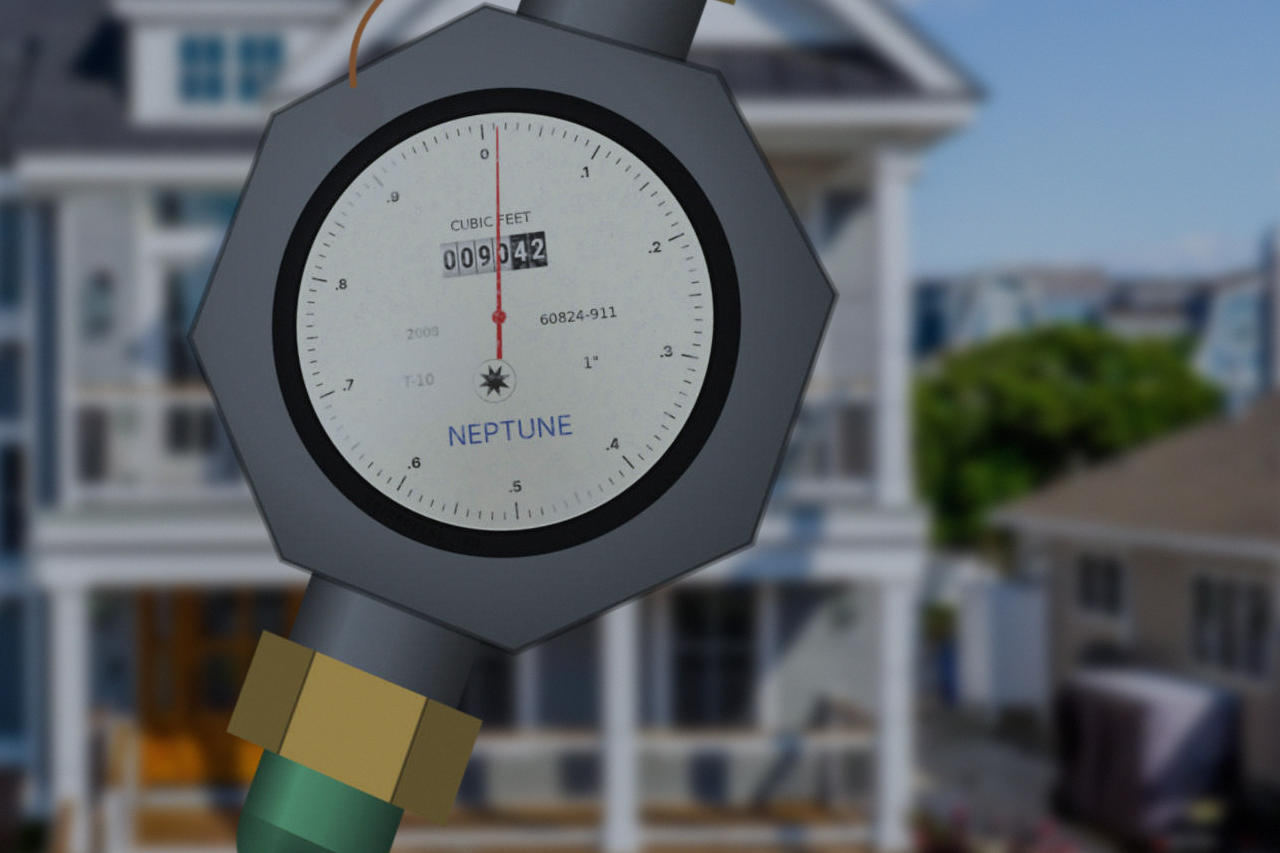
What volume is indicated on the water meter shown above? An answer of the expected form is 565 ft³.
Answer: 9042.01 ft³
